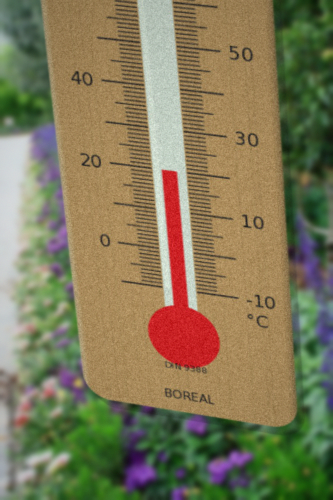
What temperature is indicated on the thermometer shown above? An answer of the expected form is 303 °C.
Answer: 20 °C
